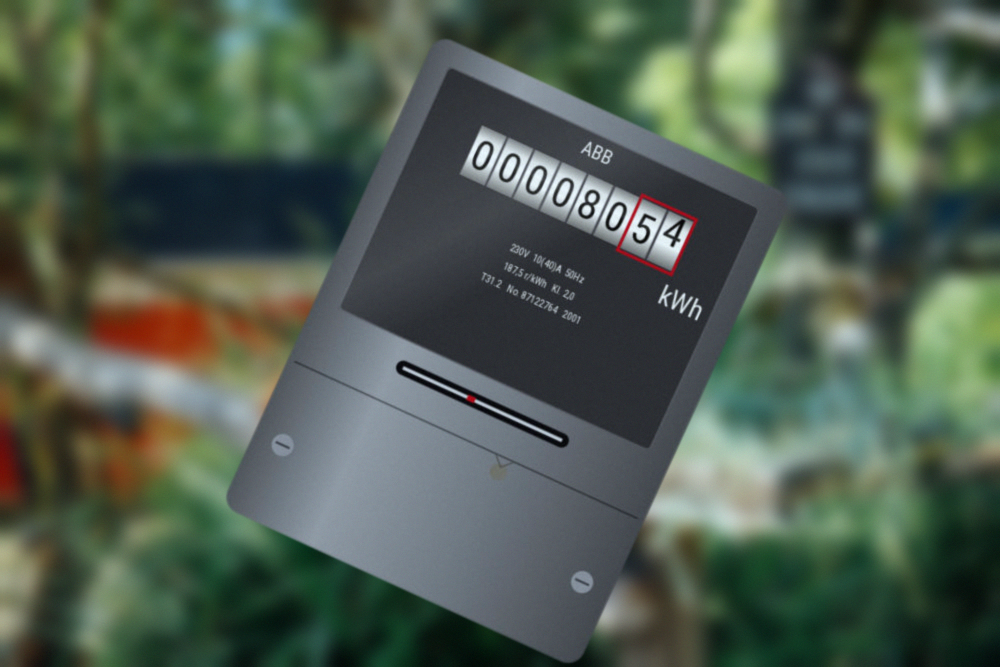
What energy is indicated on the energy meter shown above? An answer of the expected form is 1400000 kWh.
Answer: 80.54 kWh
